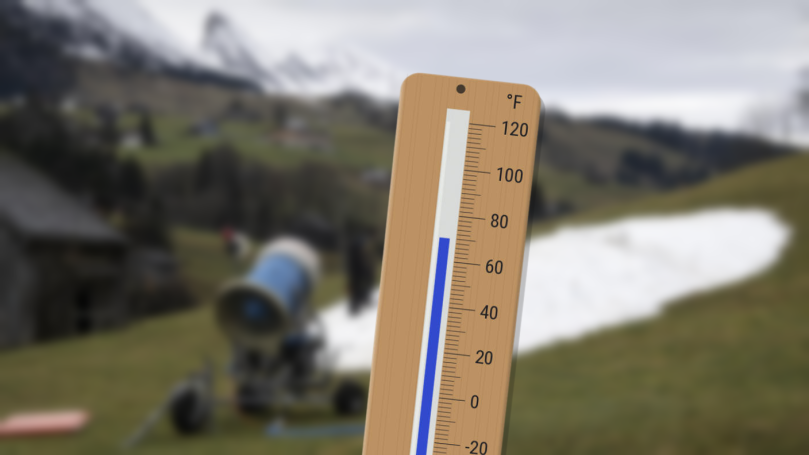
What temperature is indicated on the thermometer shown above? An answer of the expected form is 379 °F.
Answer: 70 °F
